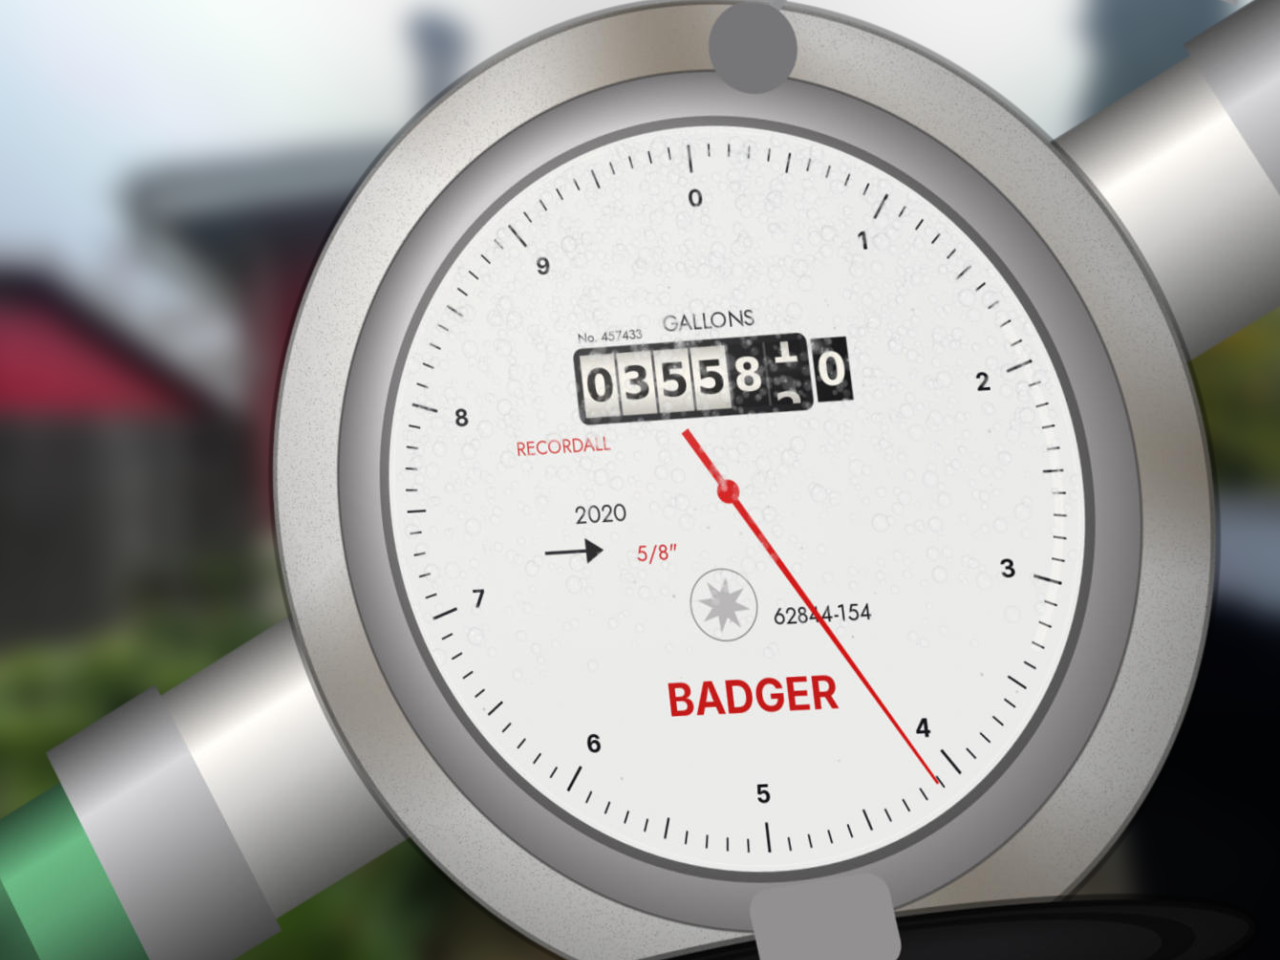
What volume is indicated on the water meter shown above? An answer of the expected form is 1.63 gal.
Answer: 355814.1 gal
